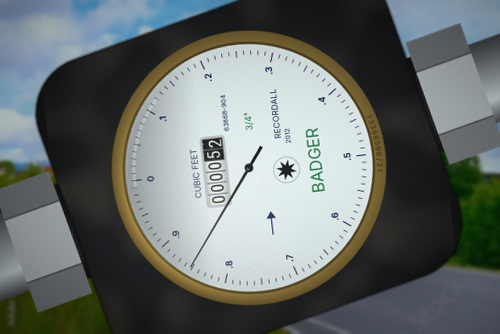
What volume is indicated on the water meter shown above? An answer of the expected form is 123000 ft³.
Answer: 51.85 ft³
